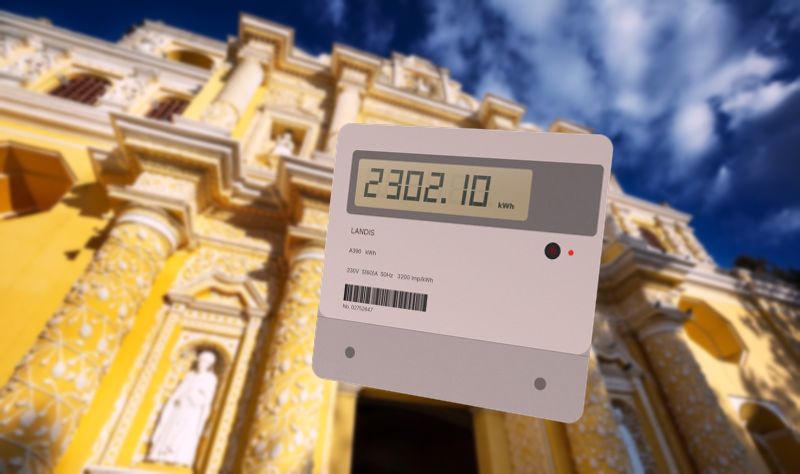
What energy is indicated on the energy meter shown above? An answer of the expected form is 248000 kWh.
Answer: 2302.10 kWh
